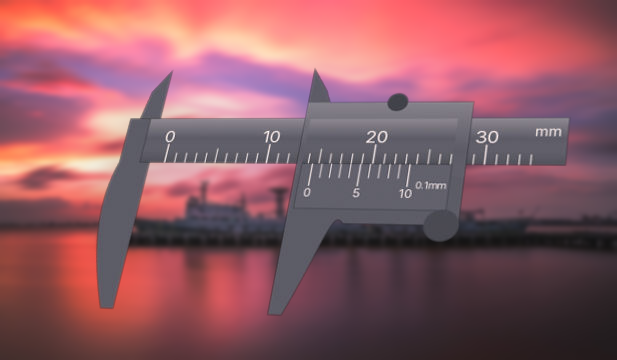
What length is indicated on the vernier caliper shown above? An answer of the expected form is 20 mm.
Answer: 14.4 mm
